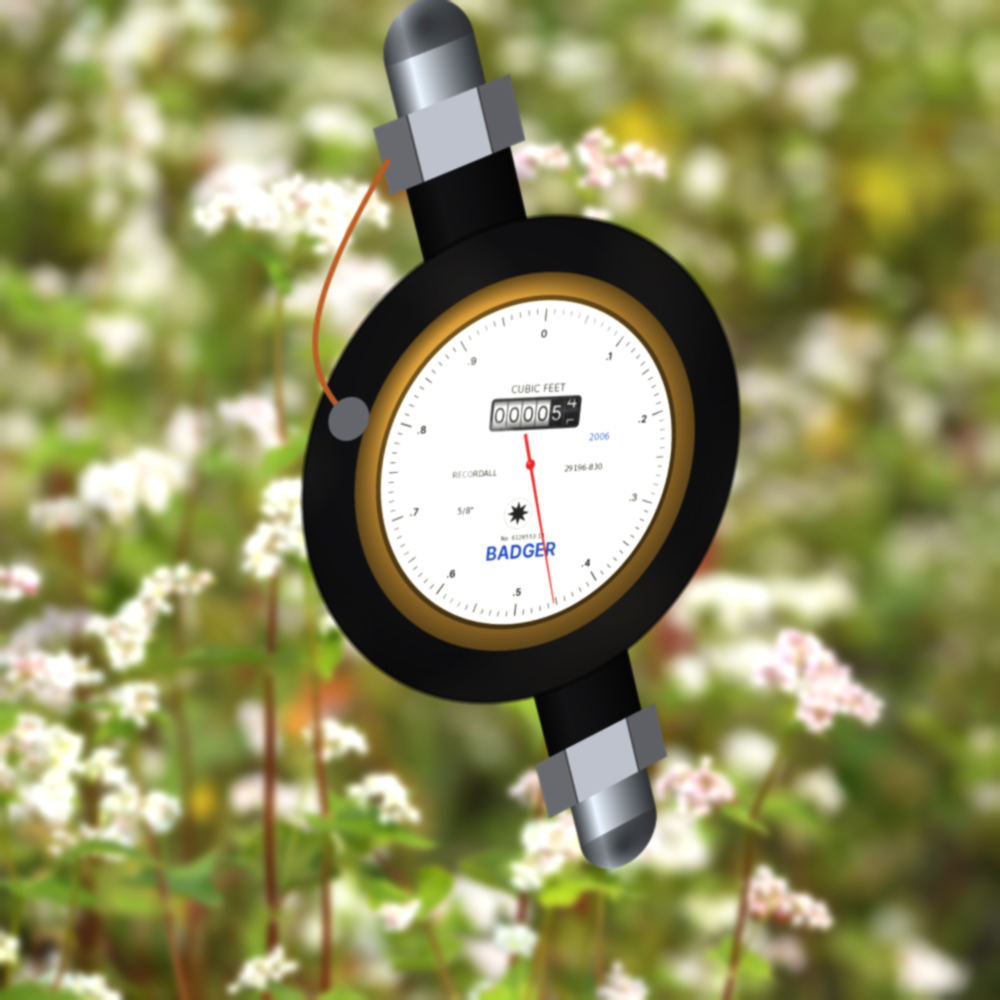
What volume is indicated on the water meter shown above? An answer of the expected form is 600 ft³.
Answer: 54.45 ft³
